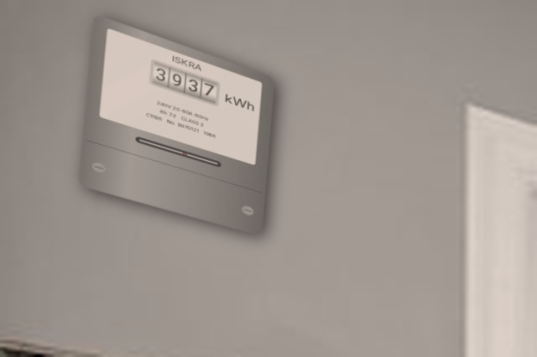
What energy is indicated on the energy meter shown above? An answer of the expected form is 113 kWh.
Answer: 3937 kWh
